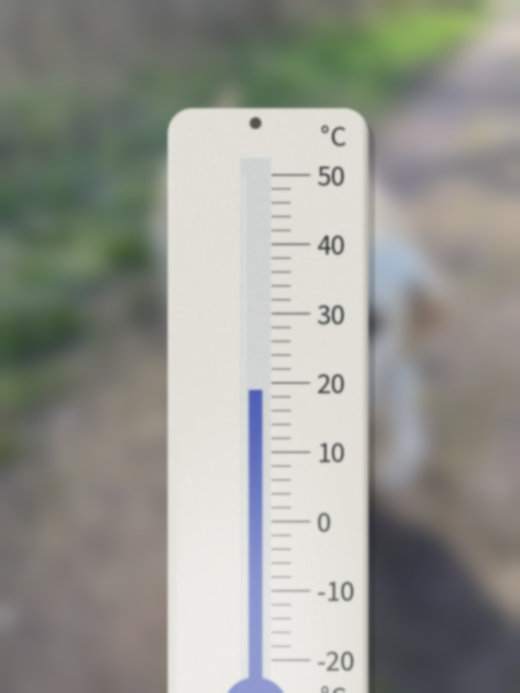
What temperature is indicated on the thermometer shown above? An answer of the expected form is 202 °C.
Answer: 19 °C
